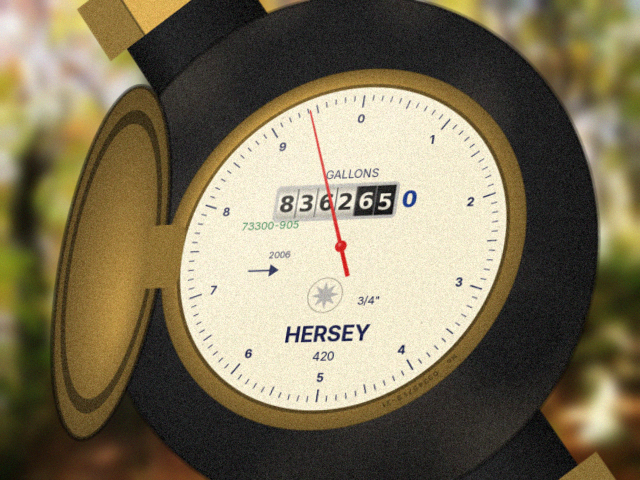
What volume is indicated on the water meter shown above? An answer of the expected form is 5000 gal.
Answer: 8362649.4 gal
